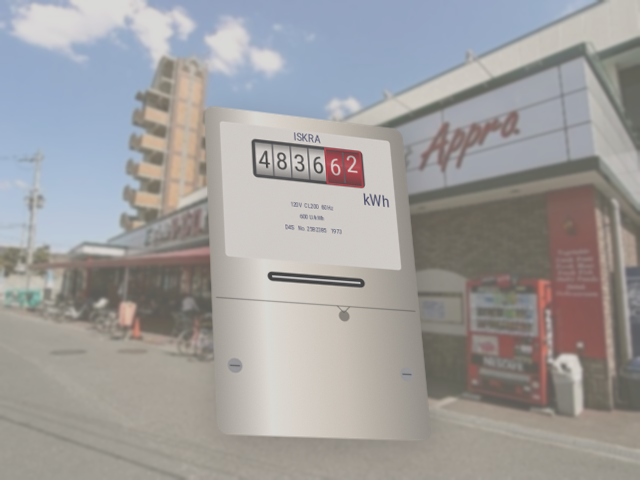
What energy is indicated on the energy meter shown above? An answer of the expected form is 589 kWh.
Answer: 4836.62 kWh
